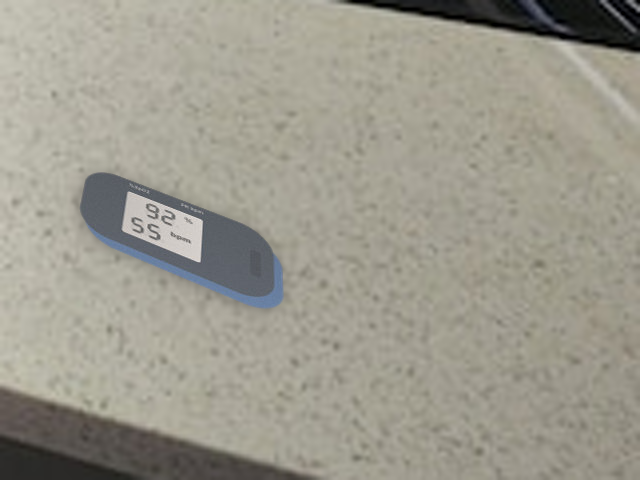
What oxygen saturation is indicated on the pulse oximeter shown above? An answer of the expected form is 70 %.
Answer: 92 %
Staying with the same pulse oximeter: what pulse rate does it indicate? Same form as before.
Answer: 55 bpm
